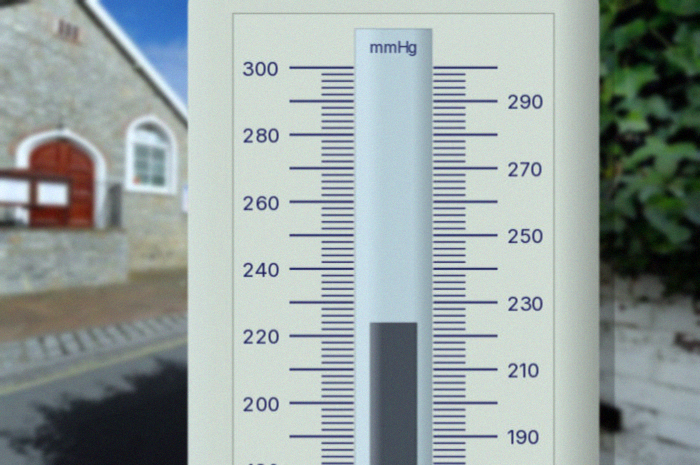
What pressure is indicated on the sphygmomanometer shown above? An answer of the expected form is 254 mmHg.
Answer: 224 mmHg
